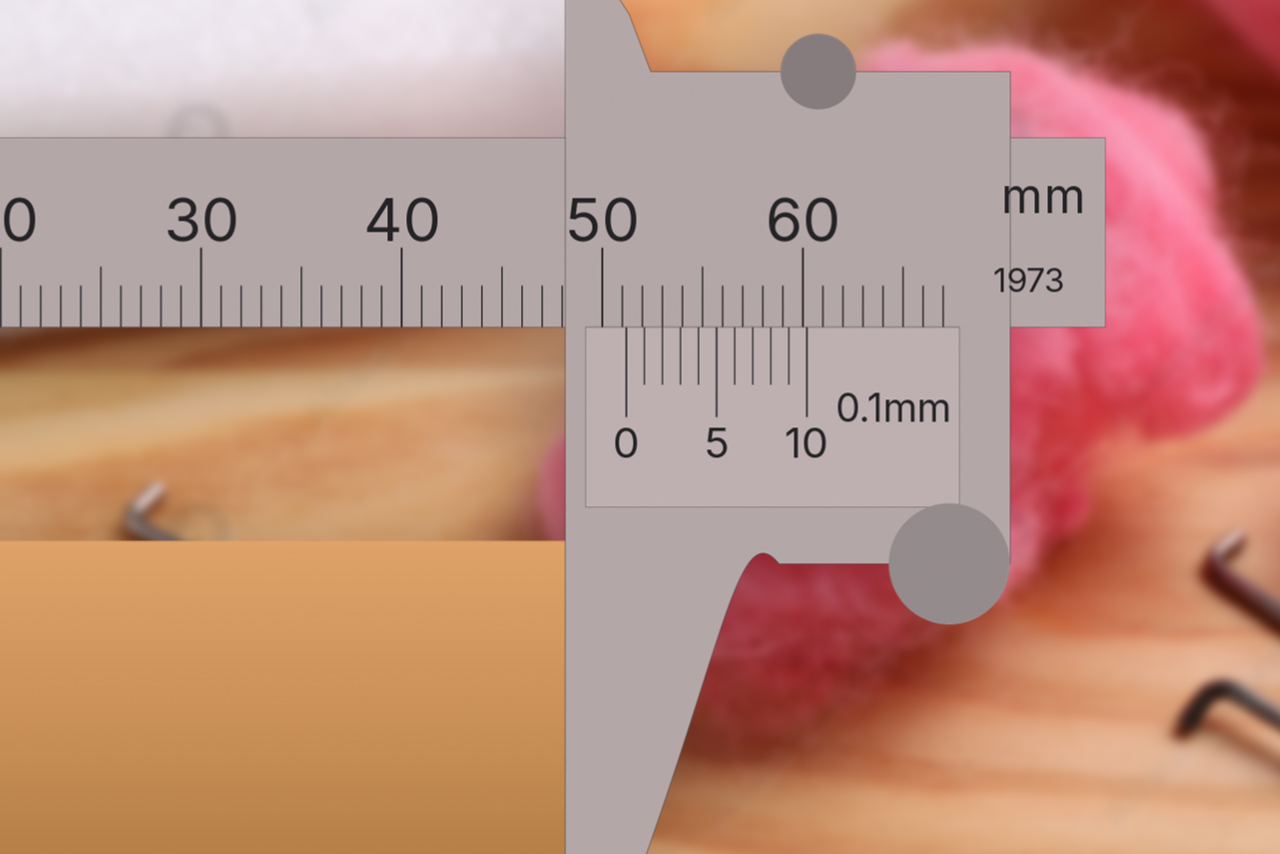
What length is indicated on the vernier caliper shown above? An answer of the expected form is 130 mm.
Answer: 51.2 mm
